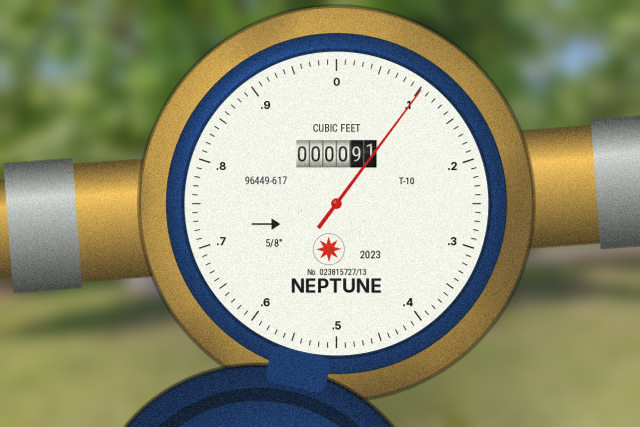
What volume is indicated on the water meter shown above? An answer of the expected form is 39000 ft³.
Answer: 91.10 ft³
